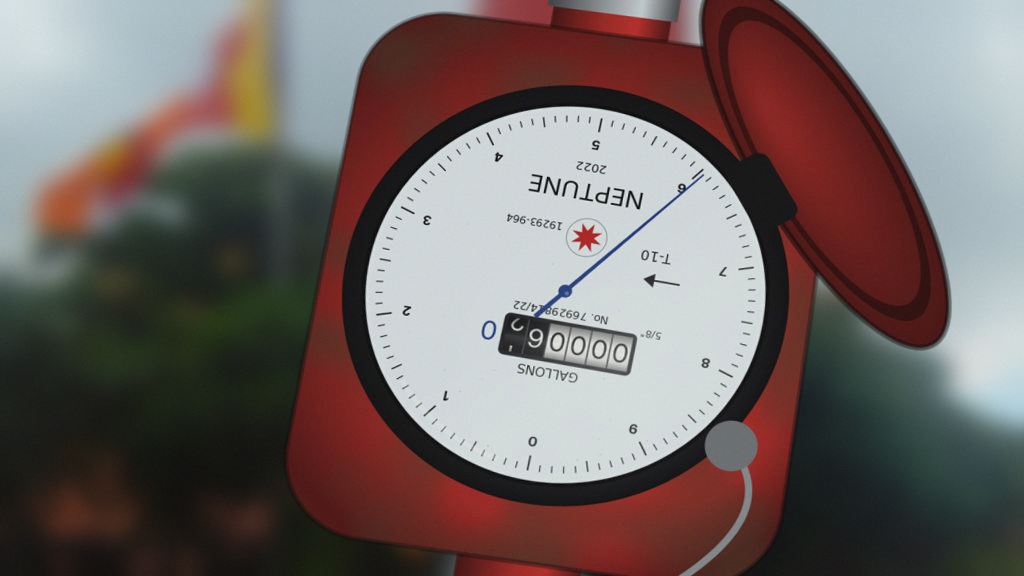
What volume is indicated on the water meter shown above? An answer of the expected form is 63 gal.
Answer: 616.0 gal
